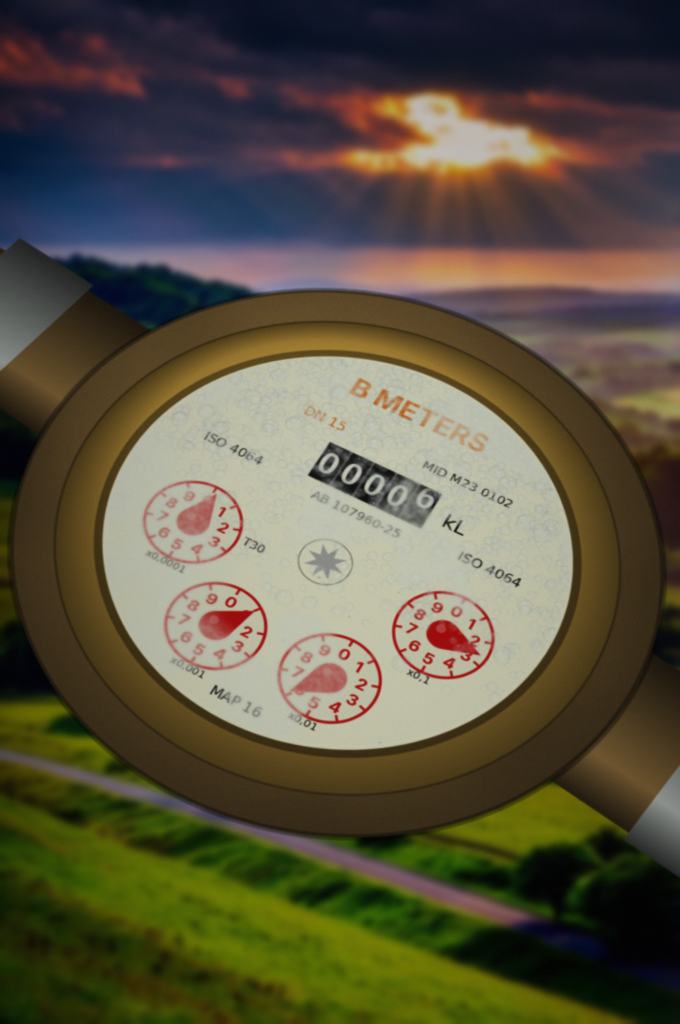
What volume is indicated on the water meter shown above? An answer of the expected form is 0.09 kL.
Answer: 6.2610 kL
